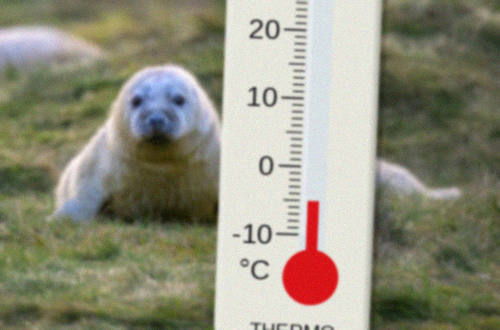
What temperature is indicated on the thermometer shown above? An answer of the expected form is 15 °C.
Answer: -5 °C
